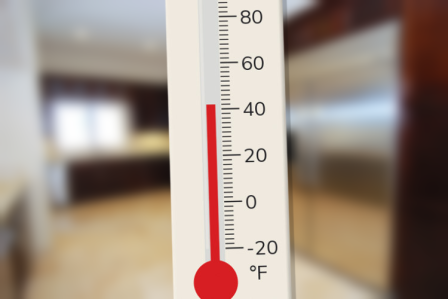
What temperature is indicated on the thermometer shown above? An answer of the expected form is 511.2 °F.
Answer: 42 °F
